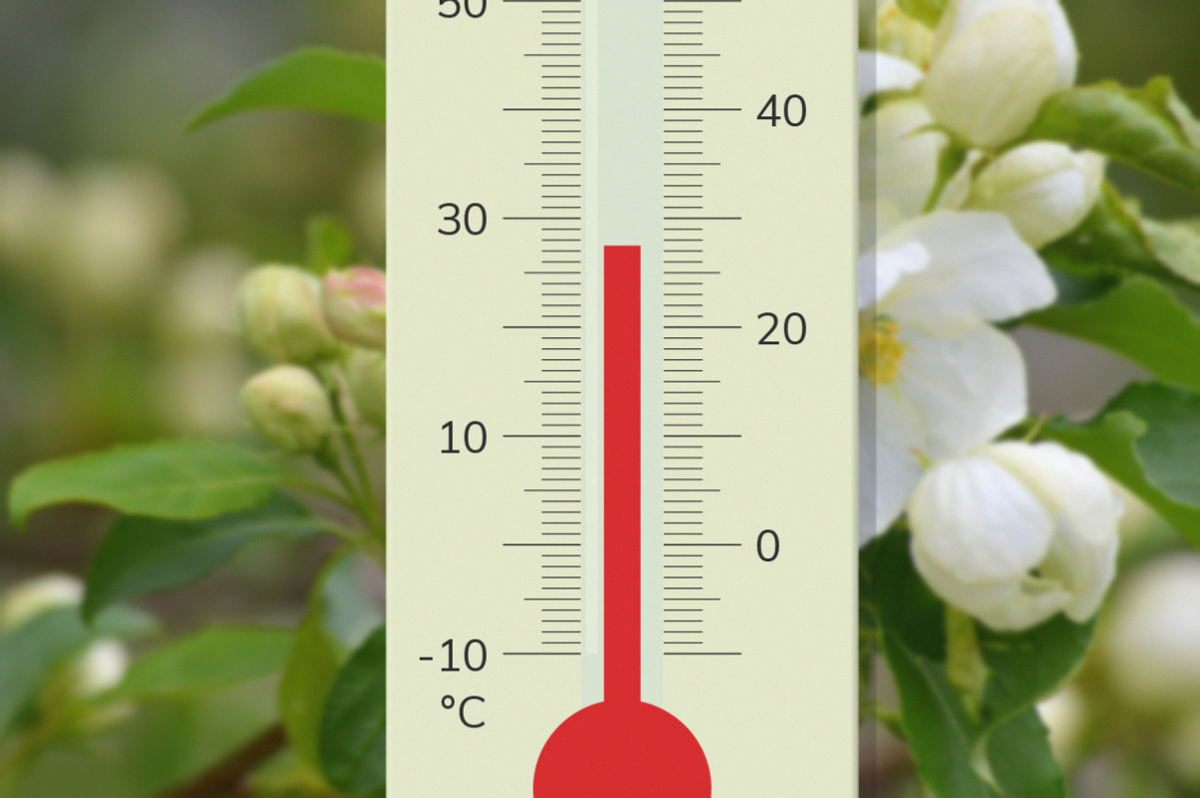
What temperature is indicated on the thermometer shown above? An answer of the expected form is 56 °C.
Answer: 27.5 °C
